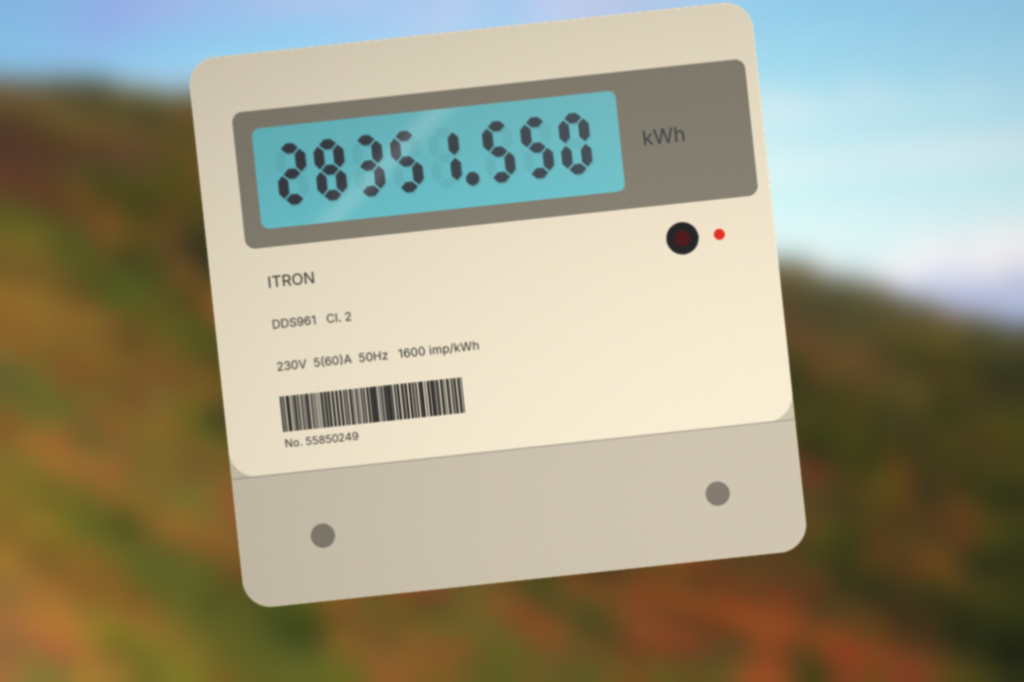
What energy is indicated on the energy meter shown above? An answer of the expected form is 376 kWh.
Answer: 28351.550 kWh
